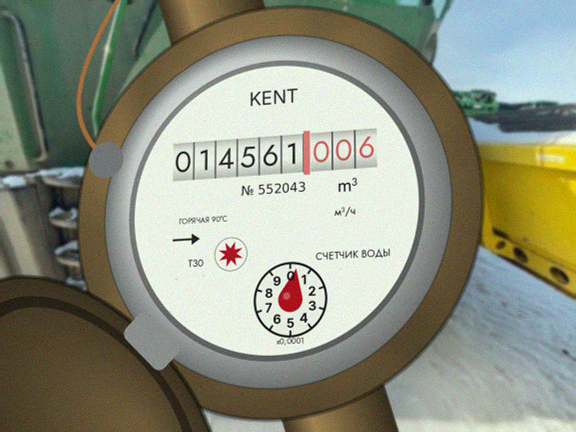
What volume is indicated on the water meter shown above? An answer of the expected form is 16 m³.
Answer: 14561.0060 m³
